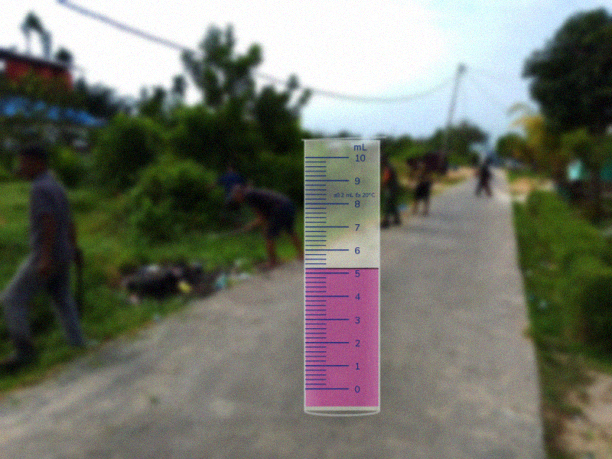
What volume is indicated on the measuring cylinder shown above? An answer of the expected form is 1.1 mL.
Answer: 5.2 mL
